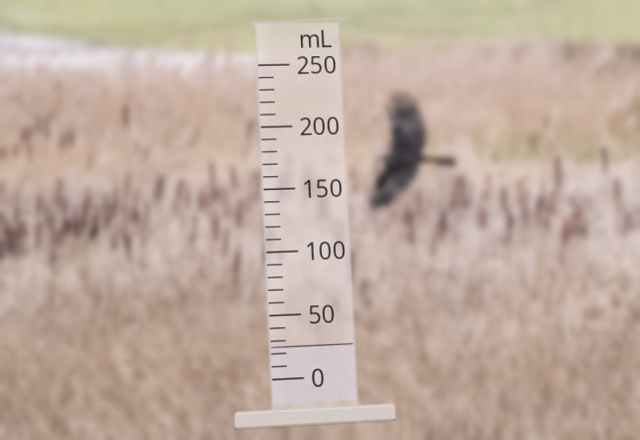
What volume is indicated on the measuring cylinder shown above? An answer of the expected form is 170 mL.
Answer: 25 mL
